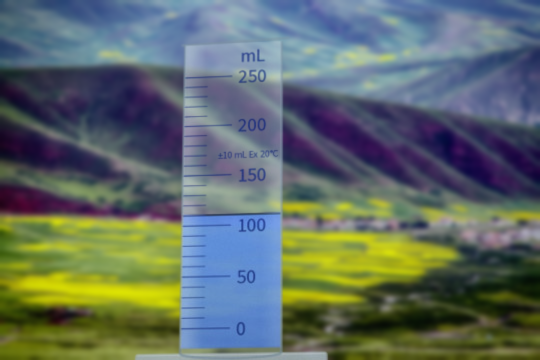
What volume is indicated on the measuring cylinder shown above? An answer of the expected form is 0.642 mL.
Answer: 110 mL
